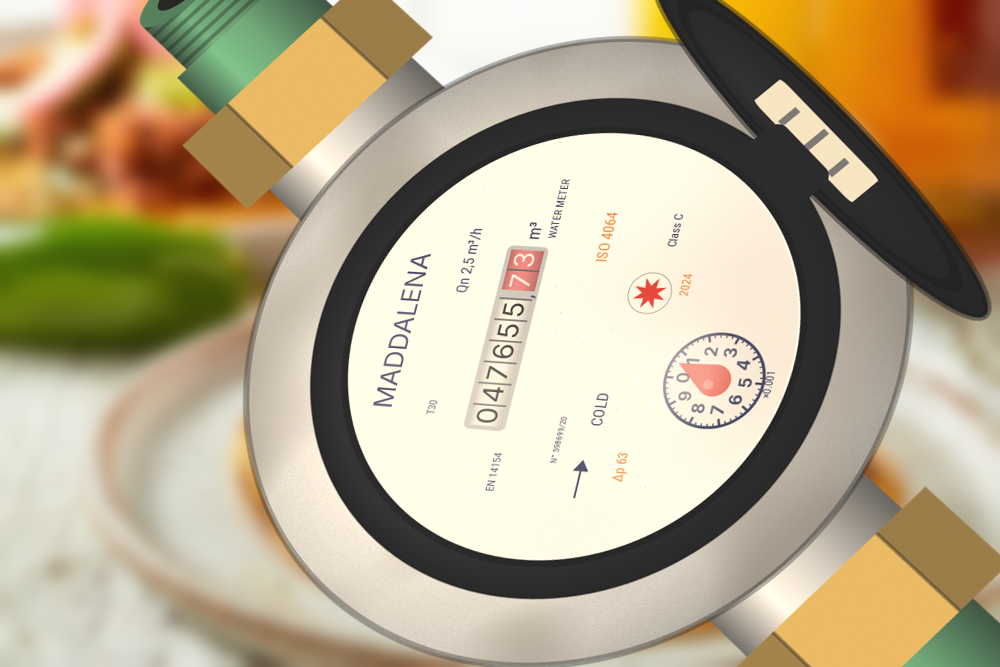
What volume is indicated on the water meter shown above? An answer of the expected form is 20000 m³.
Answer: 47655.730 m³
